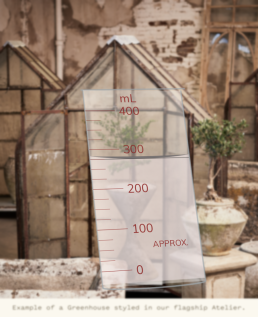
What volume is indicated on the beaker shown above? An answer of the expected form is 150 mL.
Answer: 275 mL
